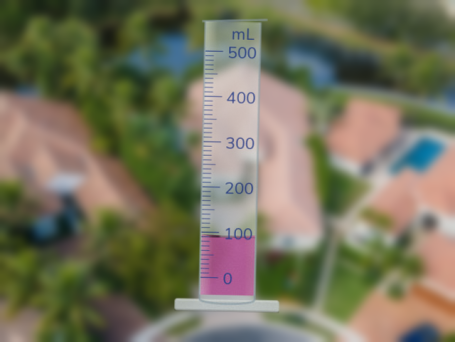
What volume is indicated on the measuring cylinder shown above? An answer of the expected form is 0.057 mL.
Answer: 90 mL
